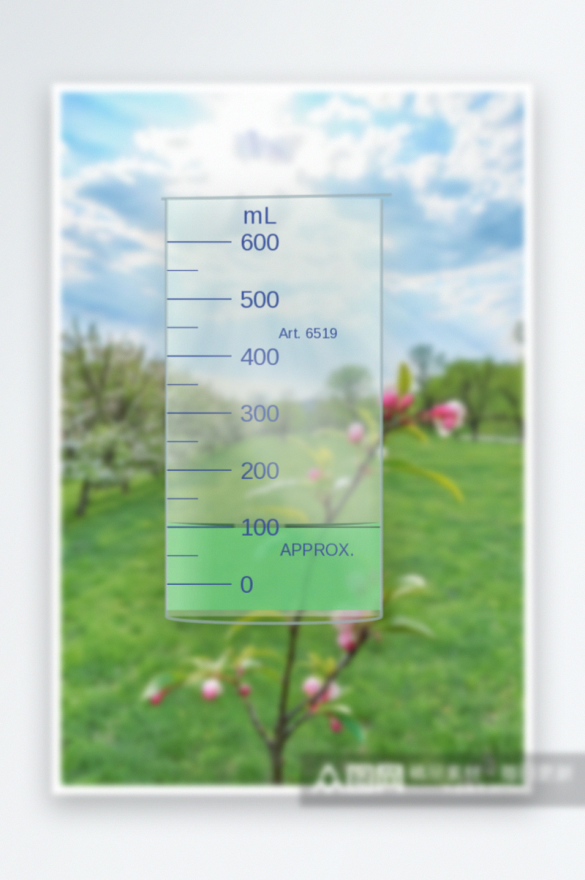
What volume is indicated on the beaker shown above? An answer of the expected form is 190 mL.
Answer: 100 mL
